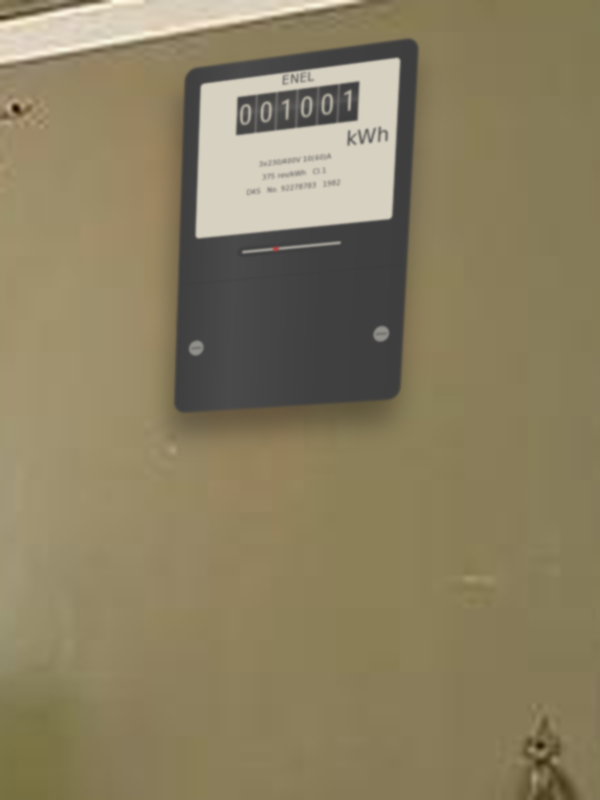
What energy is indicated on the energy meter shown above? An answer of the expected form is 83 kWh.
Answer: 1001 kWh
